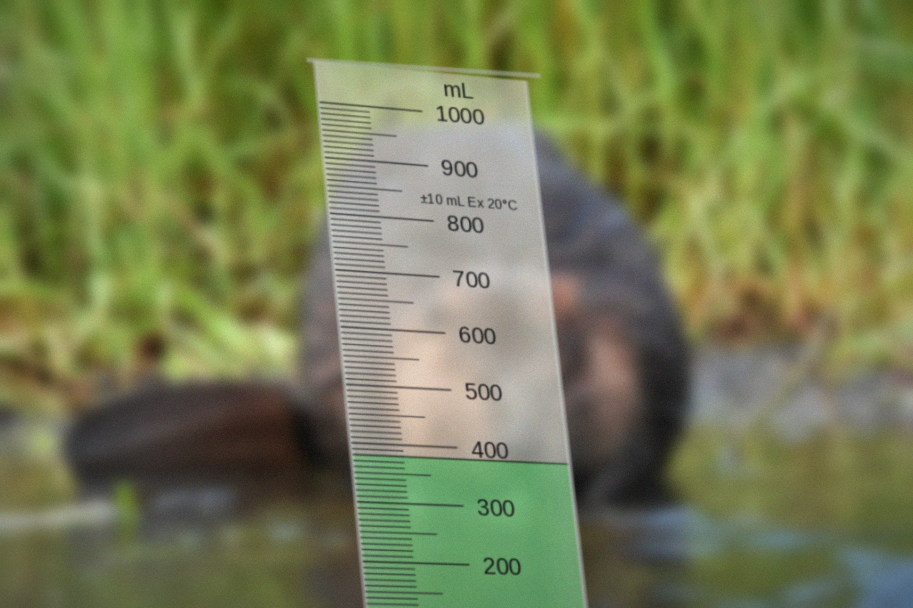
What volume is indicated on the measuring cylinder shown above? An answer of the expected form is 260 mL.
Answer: 380 mL
